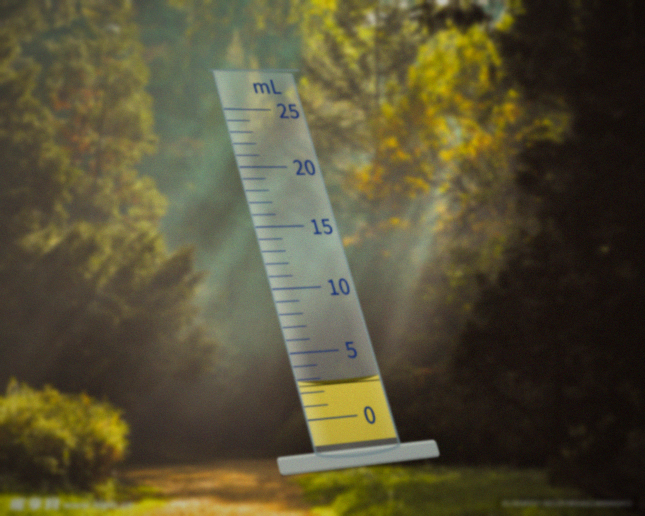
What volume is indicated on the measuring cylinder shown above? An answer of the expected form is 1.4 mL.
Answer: 2.5 mL
